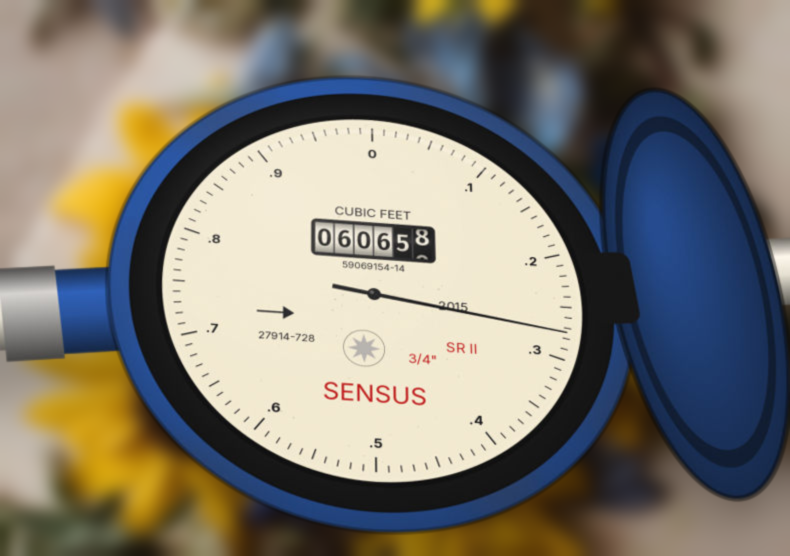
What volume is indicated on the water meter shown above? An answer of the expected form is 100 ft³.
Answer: 60658.27 ft³
